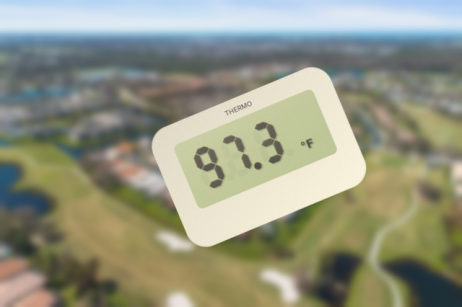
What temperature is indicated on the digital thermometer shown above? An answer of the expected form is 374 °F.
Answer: 97.3 °F
